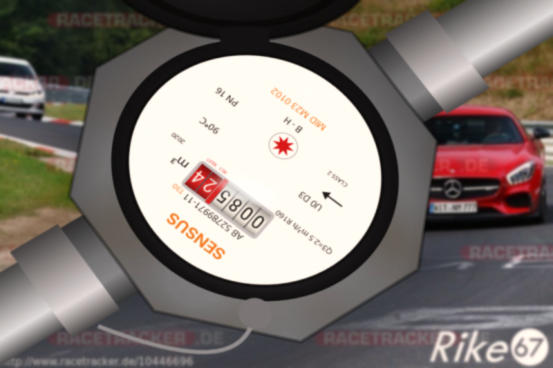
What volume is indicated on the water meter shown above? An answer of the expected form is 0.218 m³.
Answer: 85.24 m³
